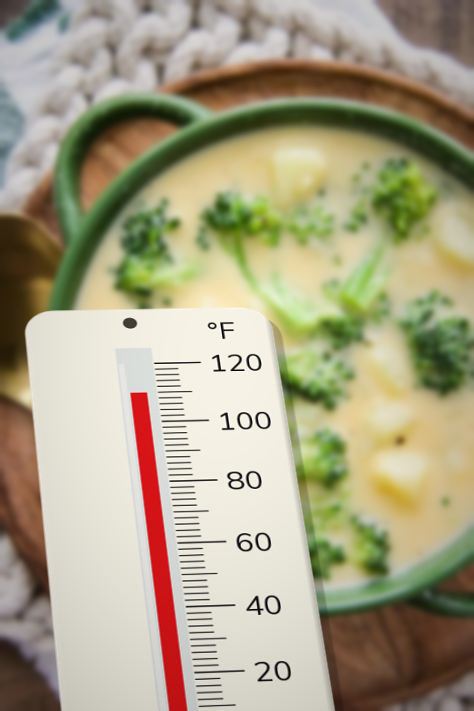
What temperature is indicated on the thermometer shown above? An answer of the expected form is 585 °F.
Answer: 110 °F
